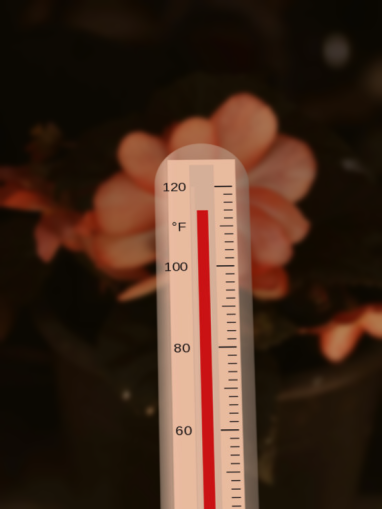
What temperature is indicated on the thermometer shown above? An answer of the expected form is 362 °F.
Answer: 114 °F
